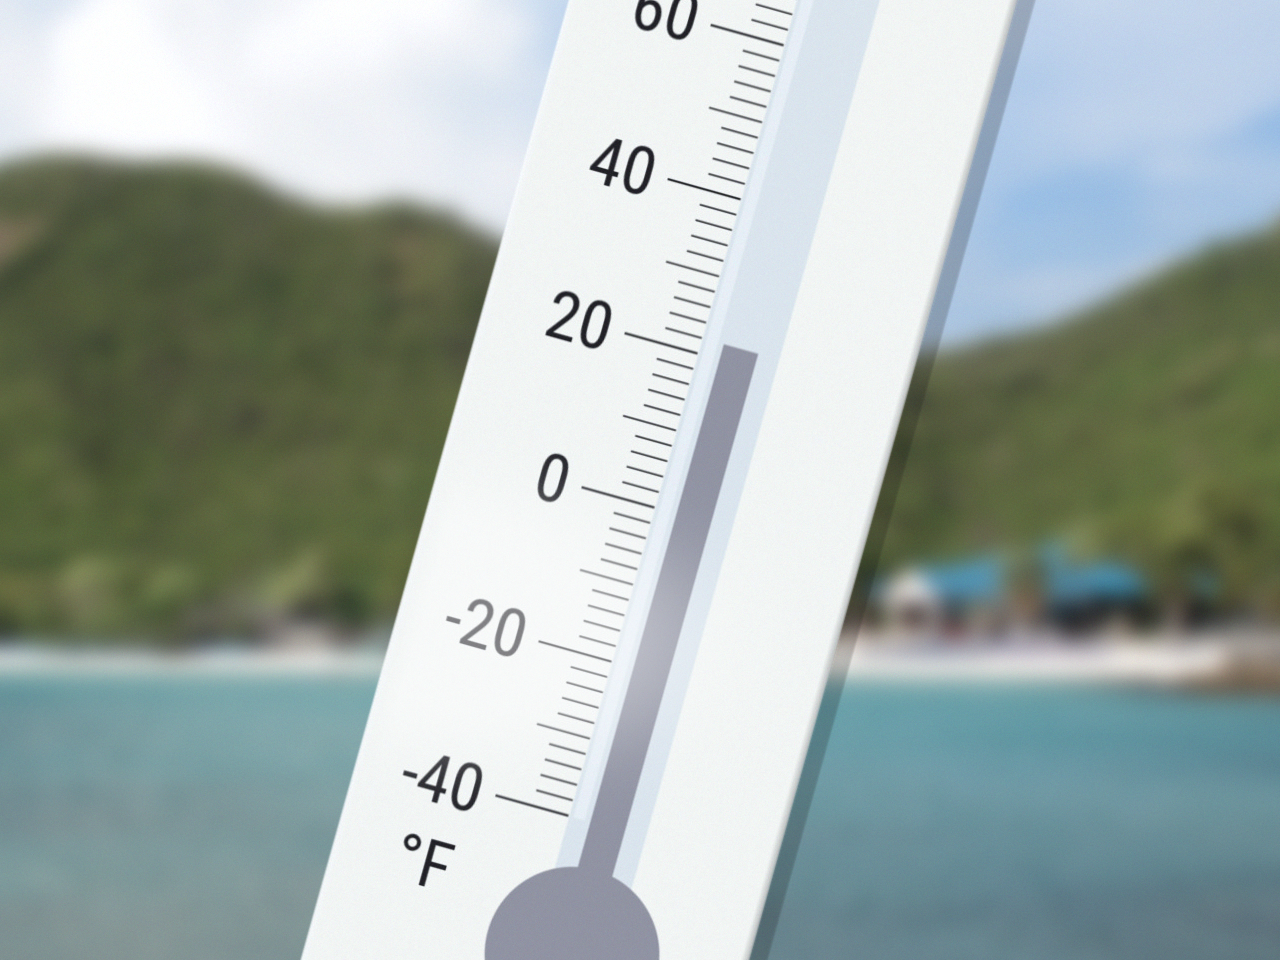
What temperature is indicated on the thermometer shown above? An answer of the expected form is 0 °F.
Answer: 22 °F
